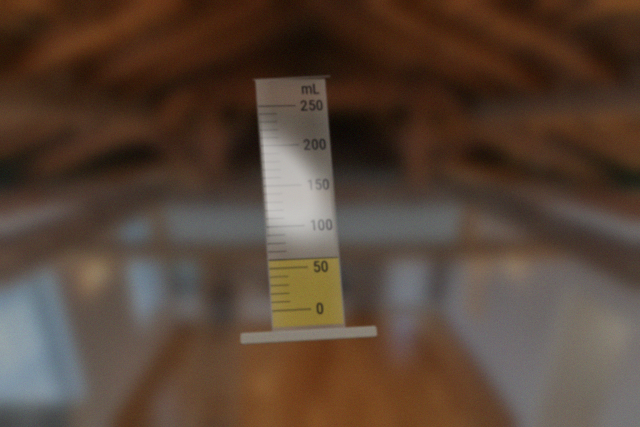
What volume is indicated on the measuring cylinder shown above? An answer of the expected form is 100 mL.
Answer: 60 mL
